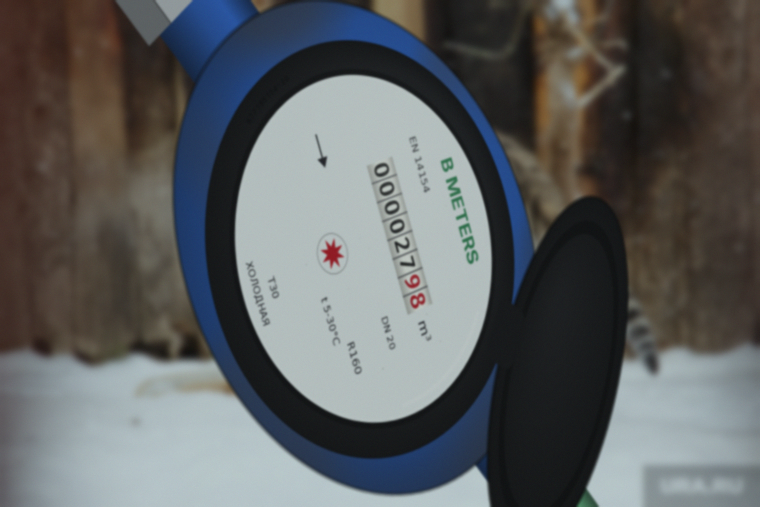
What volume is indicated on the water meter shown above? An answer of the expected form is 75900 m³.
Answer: 27.98 m³
